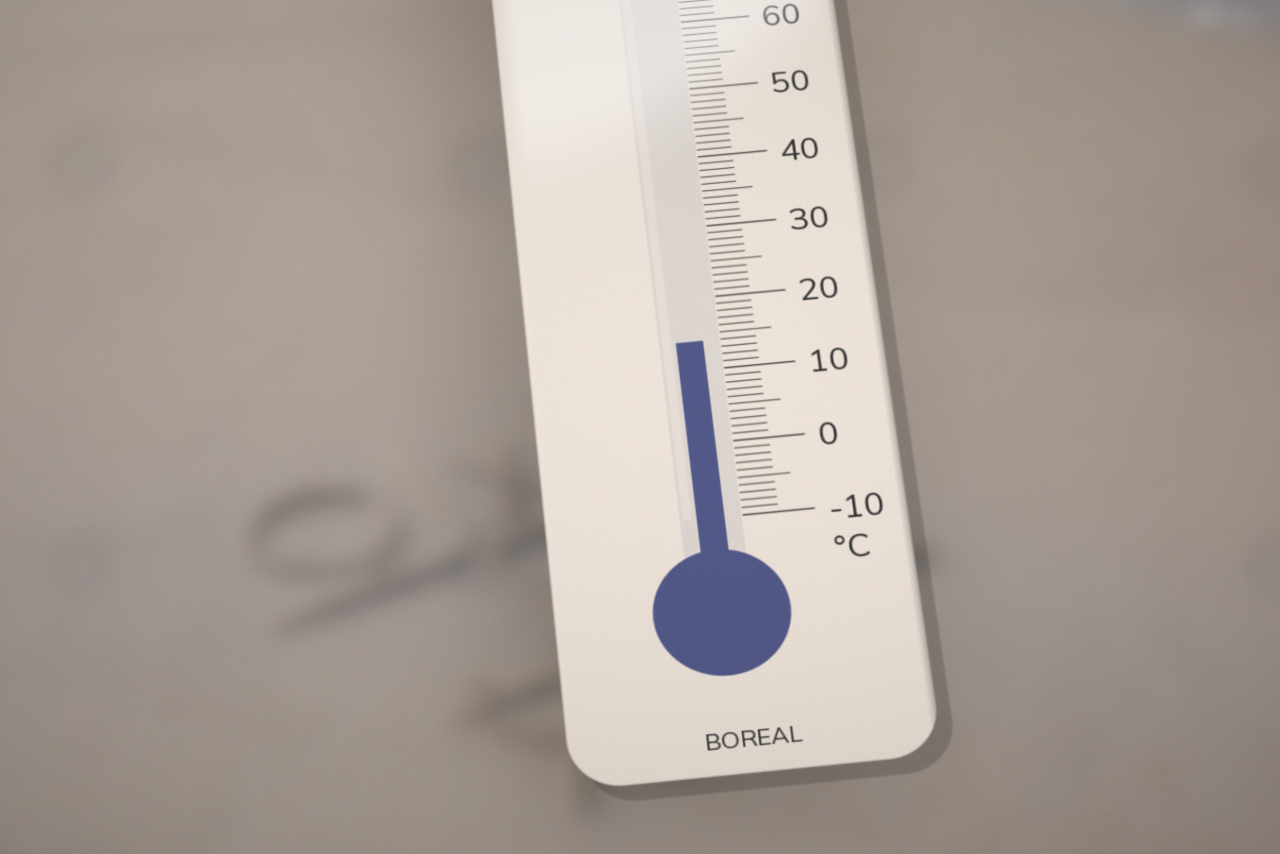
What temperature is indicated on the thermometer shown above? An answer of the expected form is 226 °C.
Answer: 14 °C
